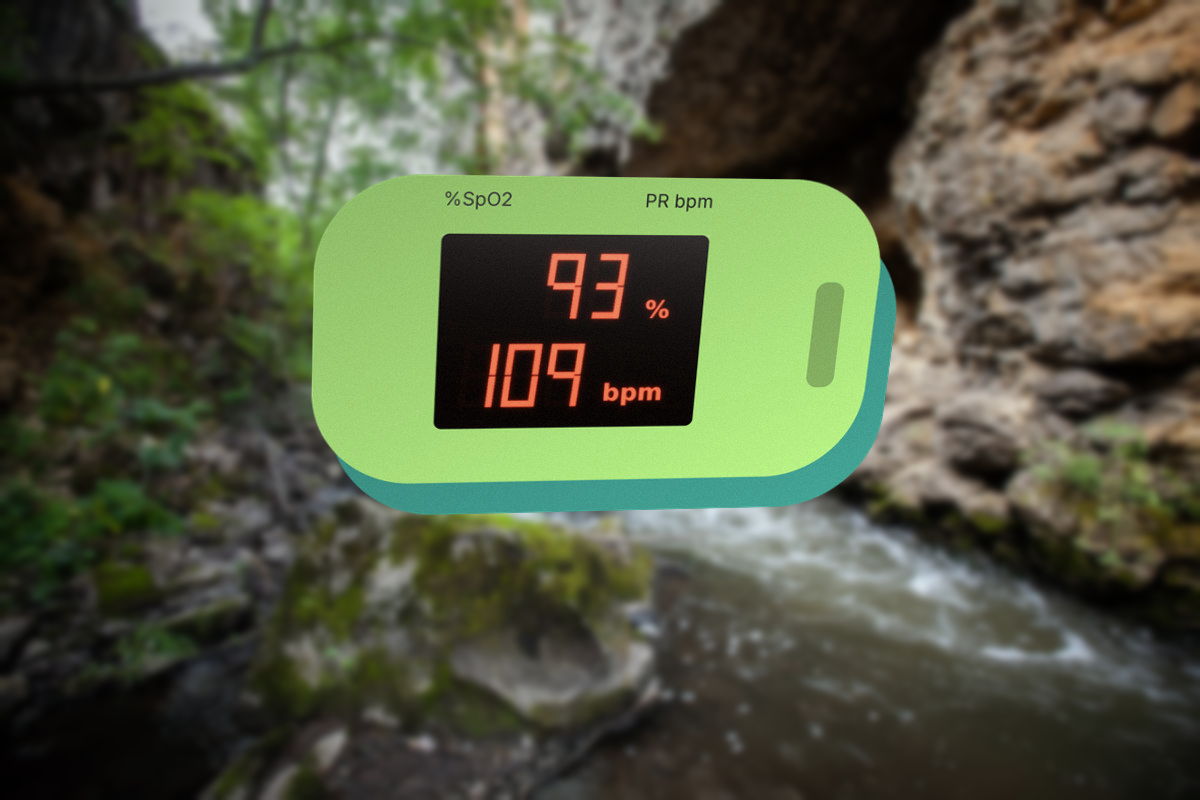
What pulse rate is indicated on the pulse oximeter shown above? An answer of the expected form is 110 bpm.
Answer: 109 bpm
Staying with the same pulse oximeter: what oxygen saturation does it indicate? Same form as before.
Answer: 93 %
